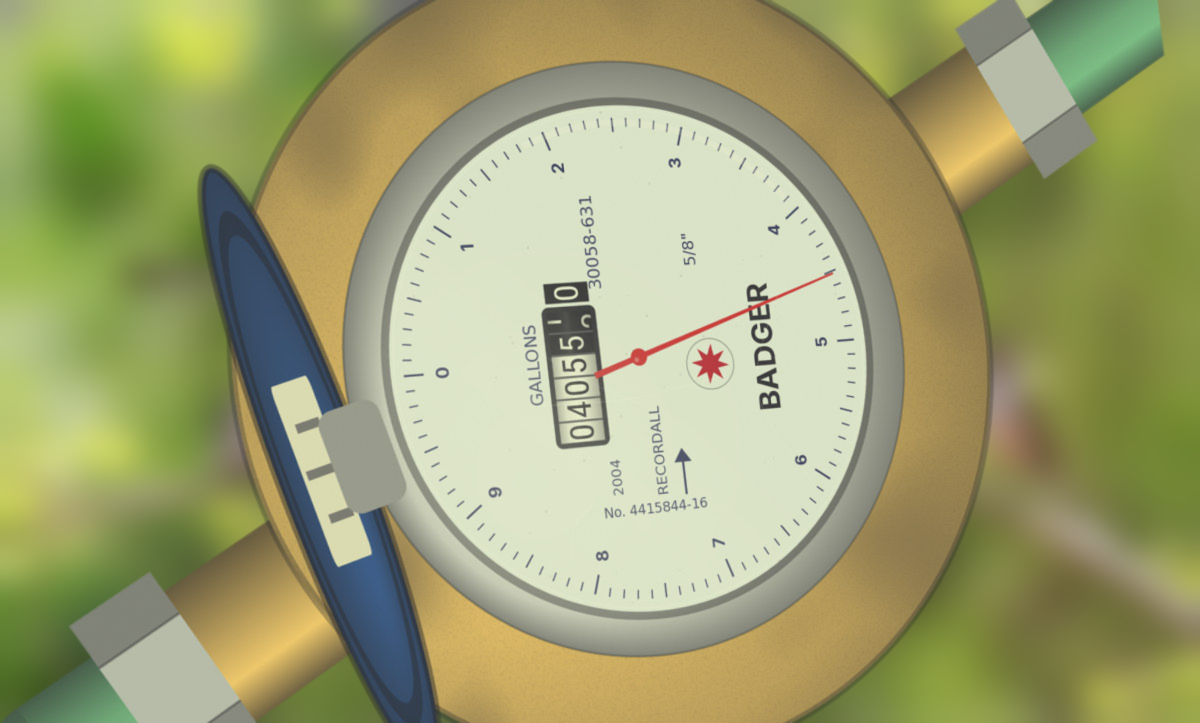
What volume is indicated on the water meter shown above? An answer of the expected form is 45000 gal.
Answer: 405514.5 gal
